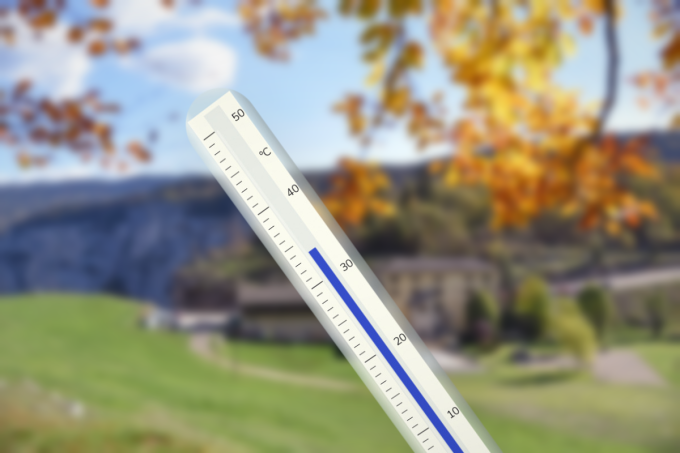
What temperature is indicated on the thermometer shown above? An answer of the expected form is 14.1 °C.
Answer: 33.5 °C
